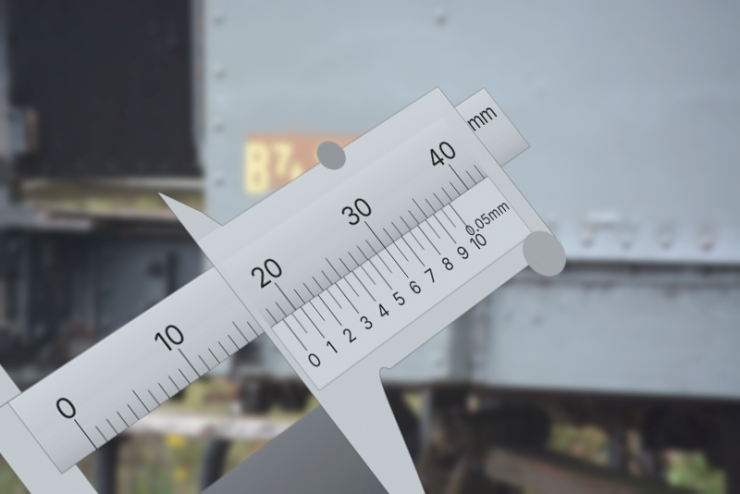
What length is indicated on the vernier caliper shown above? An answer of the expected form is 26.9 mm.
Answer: 18.6 mm
